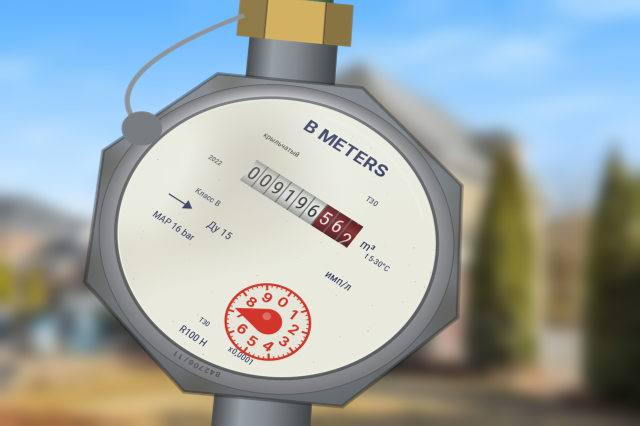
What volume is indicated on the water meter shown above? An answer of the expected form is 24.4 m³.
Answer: 9196.5617 m³
